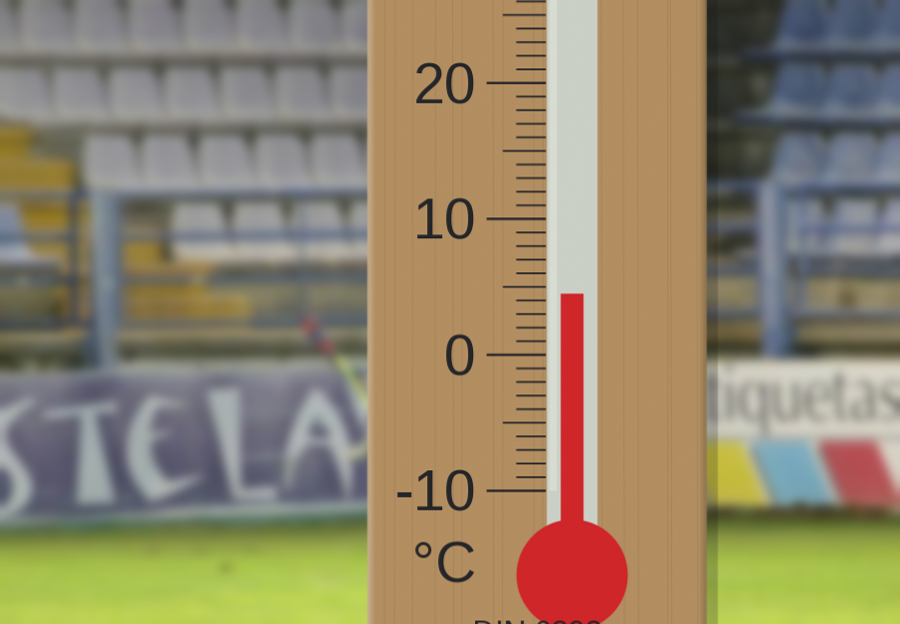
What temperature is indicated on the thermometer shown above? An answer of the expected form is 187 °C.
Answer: 4.5 °C
